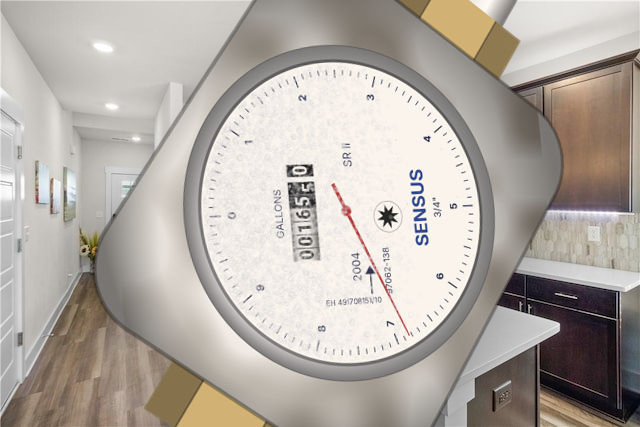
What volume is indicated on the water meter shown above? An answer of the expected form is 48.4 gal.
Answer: 16546.8 gal
